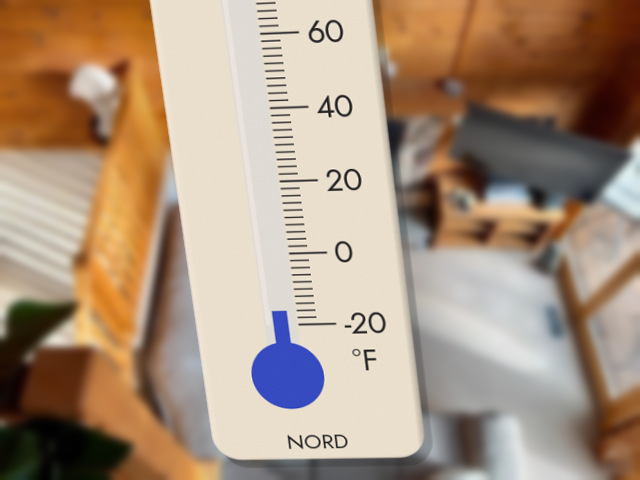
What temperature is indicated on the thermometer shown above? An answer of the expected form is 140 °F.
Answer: -16 °F
